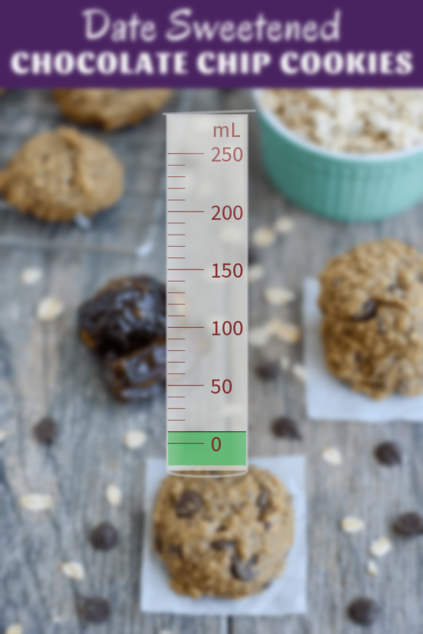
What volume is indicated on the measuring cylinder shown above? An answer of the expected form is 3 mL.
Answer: 10 mL
